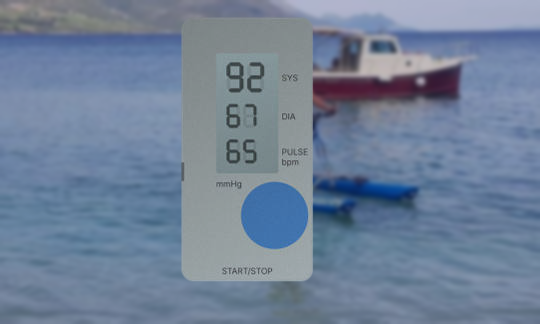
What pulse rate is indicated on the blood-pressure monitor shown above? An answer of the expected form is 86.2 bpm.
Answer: 65 bpm
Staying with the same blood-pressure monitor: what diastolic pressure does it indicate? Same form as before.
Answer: 67 mmHg
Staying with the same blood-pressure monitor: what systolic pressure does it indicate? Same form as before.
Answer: 92 mmHg
